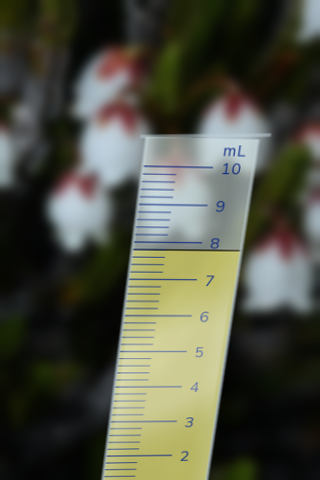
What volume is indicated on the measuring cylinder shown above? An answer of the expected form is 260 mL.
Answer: 7.8 mL
